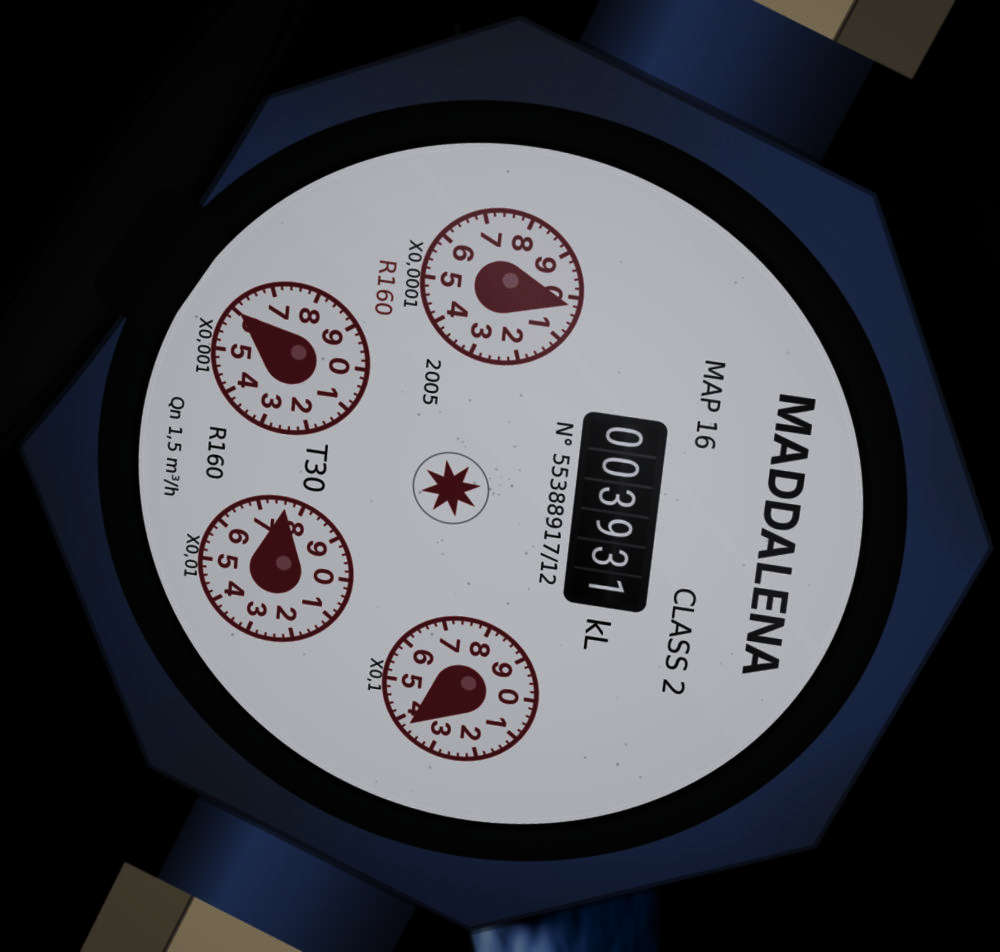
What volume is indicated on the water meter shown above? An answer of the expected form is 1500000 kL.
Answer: 3931.3760 kL
